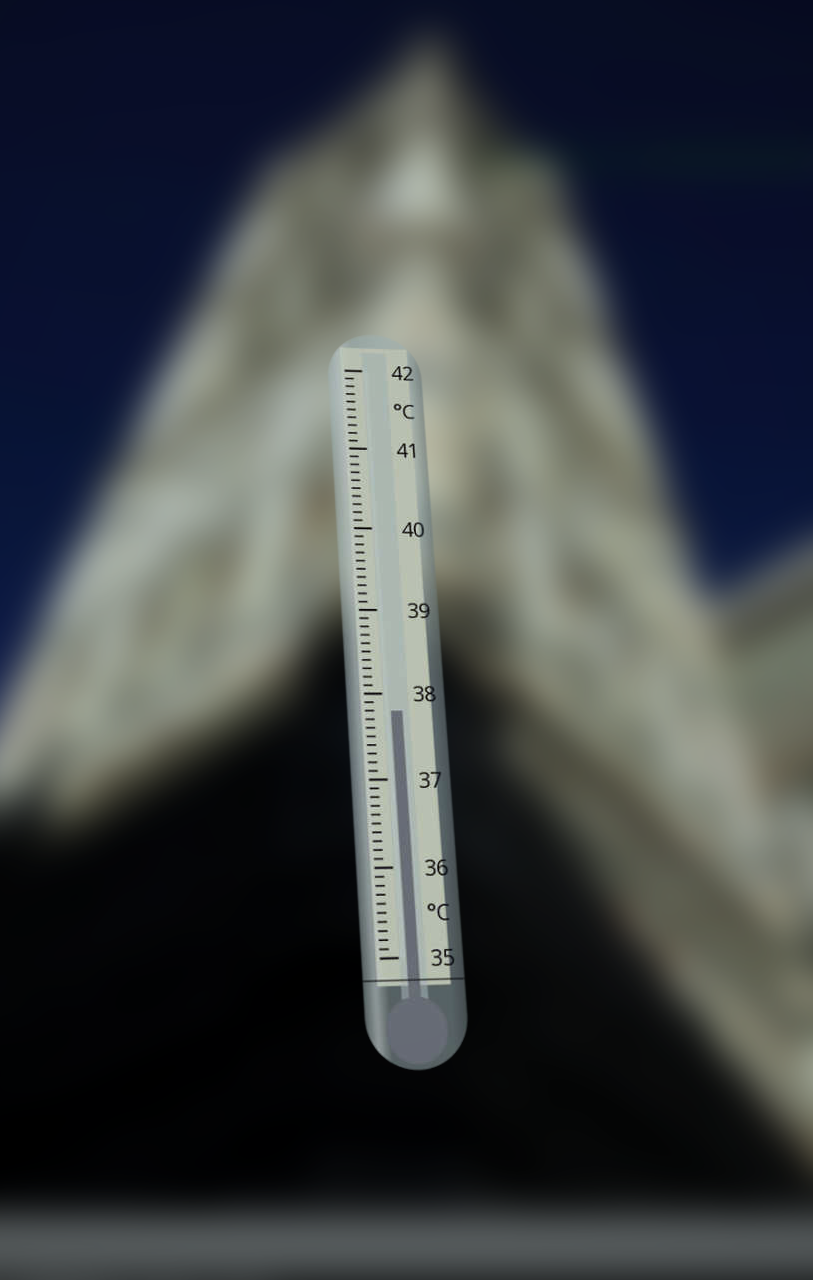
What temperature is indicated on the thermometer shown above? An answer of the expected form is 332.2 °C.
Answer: 37.8 °C
